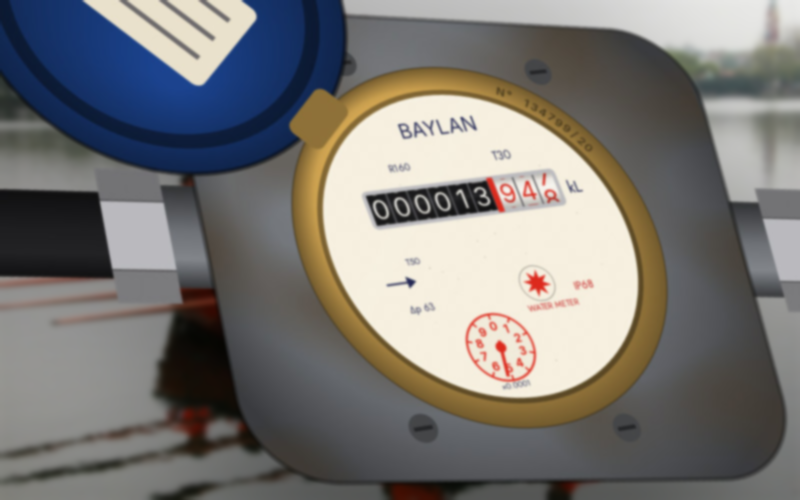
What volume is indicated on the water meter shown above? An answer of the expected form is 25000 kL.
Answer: 13.9475 kL
